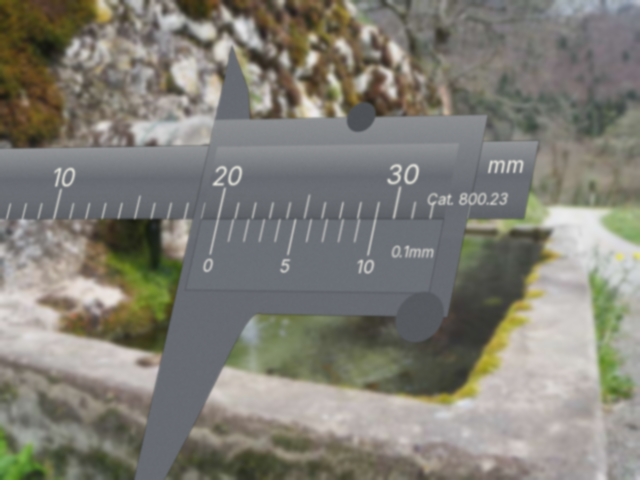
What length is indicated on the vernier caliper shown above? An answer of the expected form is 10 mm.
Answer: 20.0 mm
